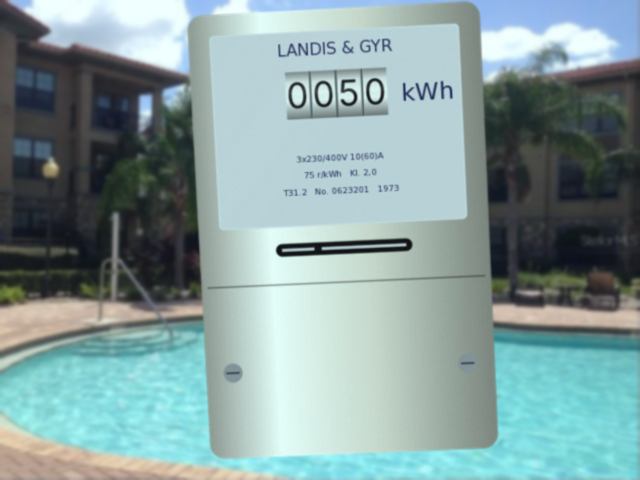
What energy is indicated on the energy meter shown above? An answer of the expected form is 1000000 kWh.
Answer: 50 kWh
